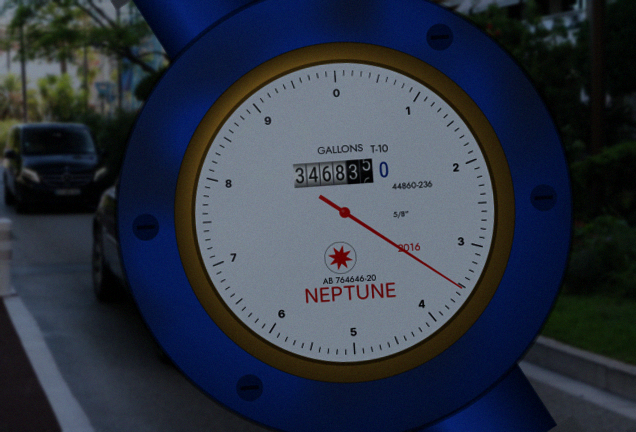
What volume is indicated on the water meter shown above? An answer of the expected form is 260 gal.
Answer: 3468353.5 gal
